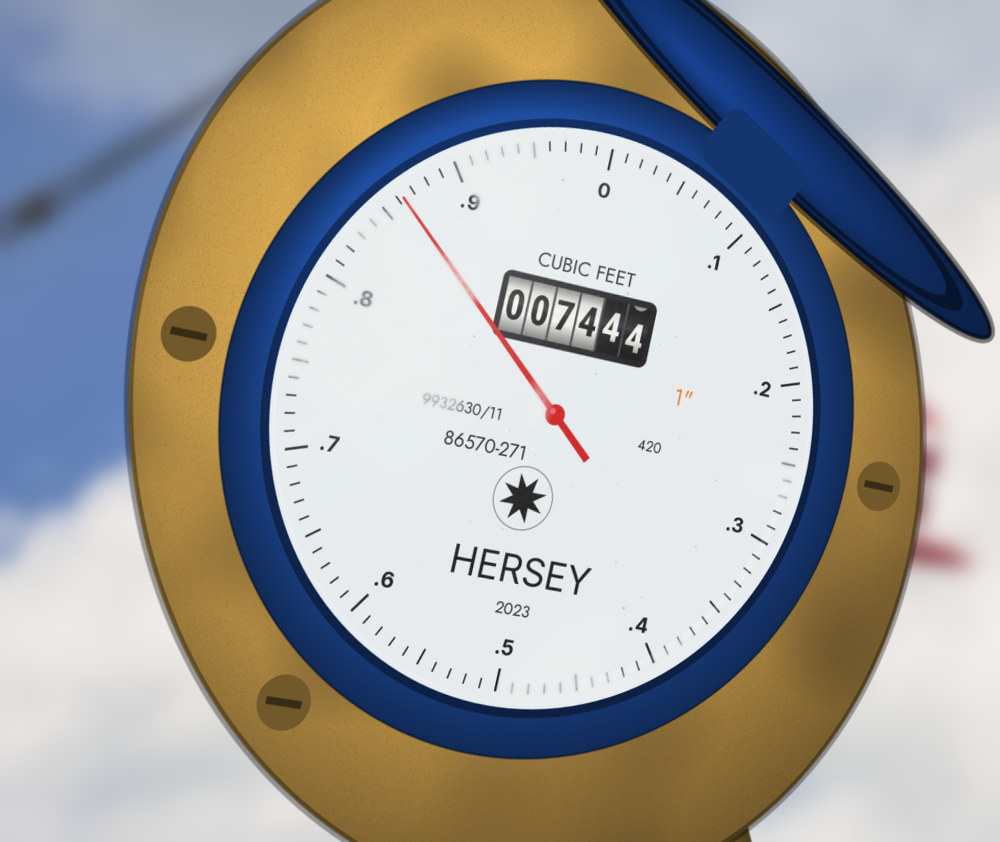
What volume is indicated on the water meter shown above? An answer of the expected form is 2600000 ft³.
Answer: 7443.86 ft³
